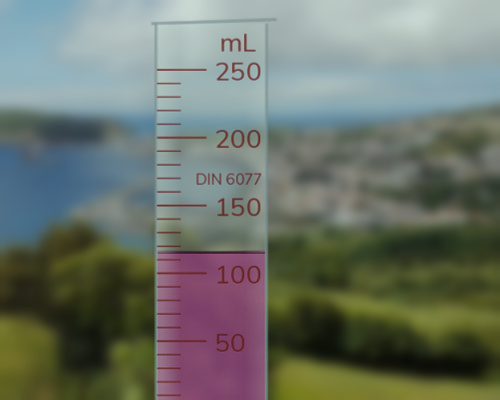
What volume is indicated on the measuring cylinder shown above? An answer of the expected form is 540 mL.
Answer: 115 mL
